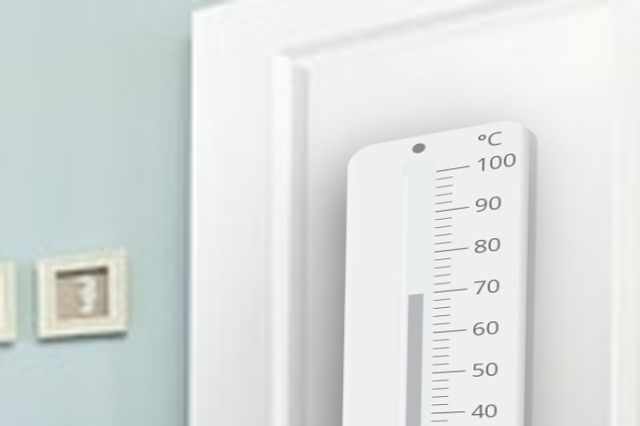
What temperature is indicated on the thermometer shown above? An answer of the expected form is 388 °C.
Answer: 70 °C
